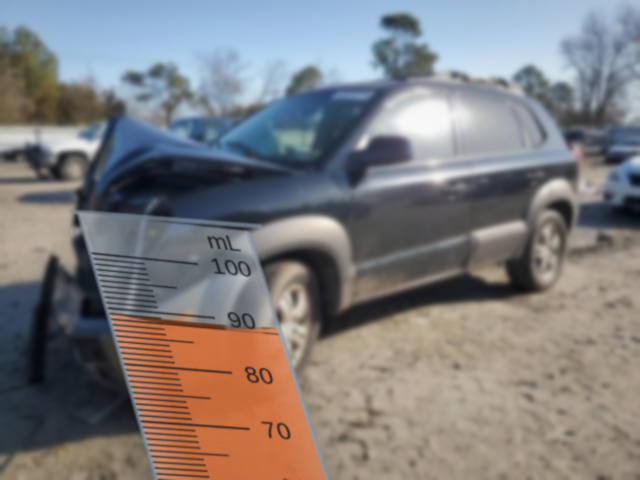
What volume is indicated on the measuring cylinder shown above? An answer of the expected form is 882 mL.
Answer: 88 mL
